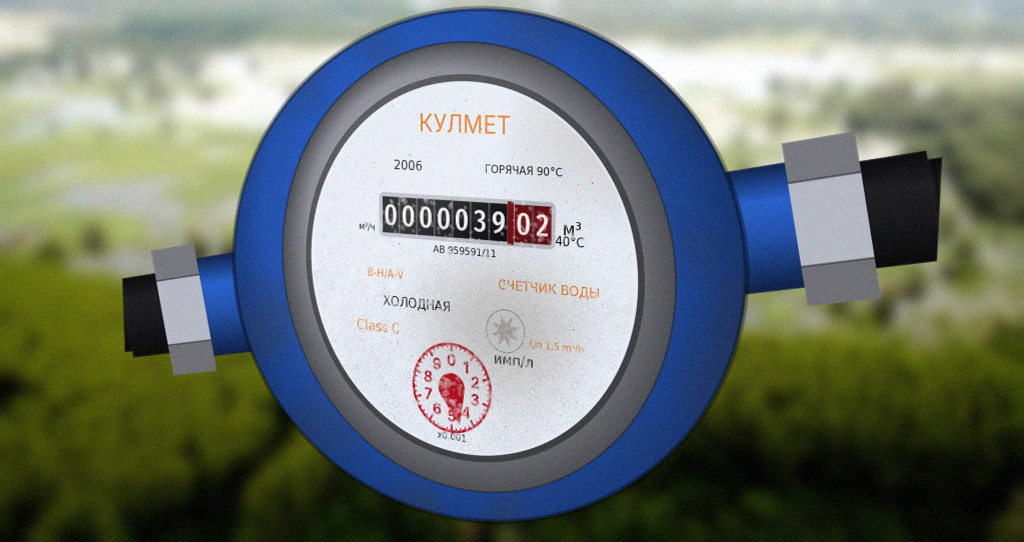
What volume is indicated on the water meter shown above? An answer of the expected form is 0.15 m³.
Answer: 39.024 m³
